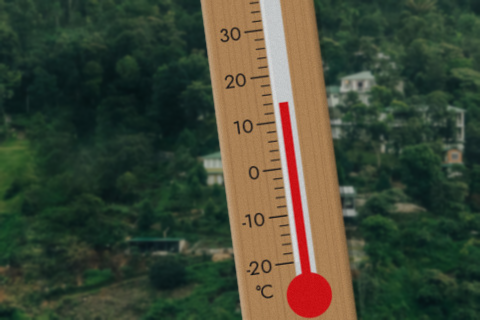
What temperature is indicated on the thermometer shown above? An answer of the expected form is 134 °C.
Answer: 14 °C
